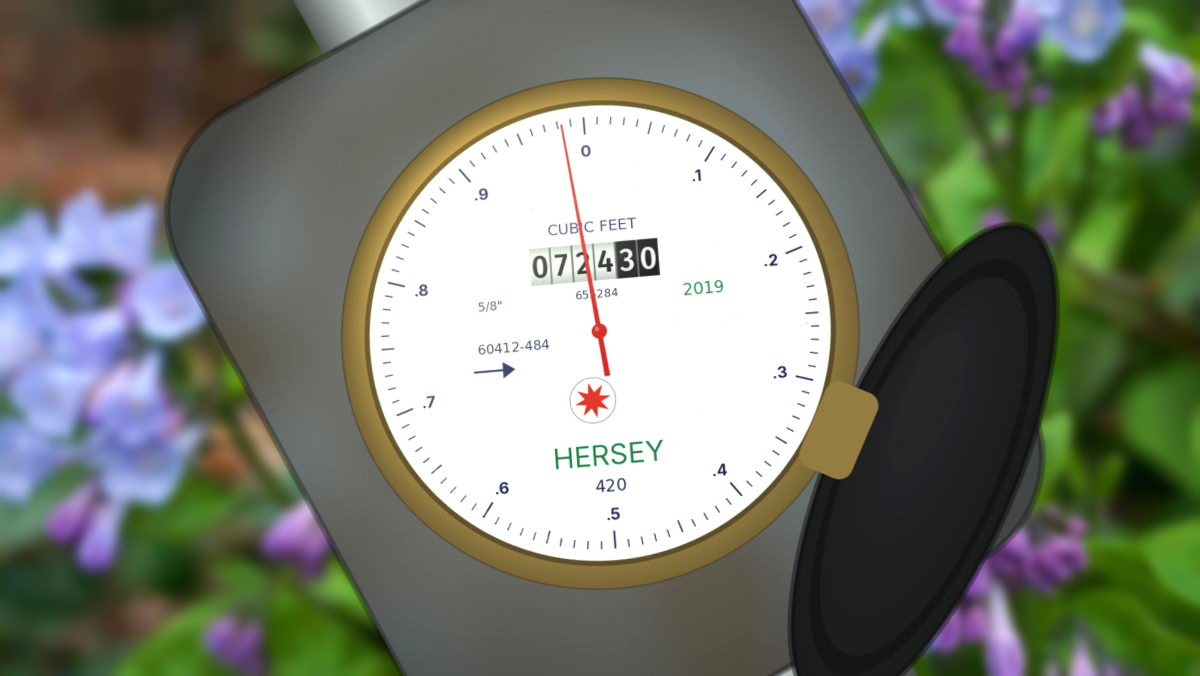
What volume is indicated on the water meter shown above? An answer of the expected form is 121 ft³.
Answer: 72429.98 ft³
